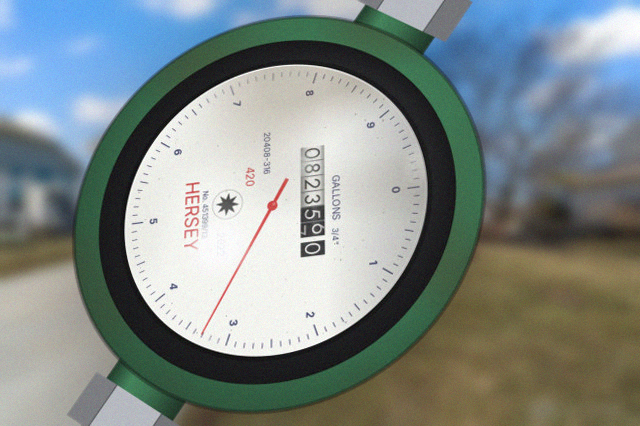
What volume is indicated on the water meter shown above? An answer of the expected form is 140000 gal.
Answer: 823563.3 gal
